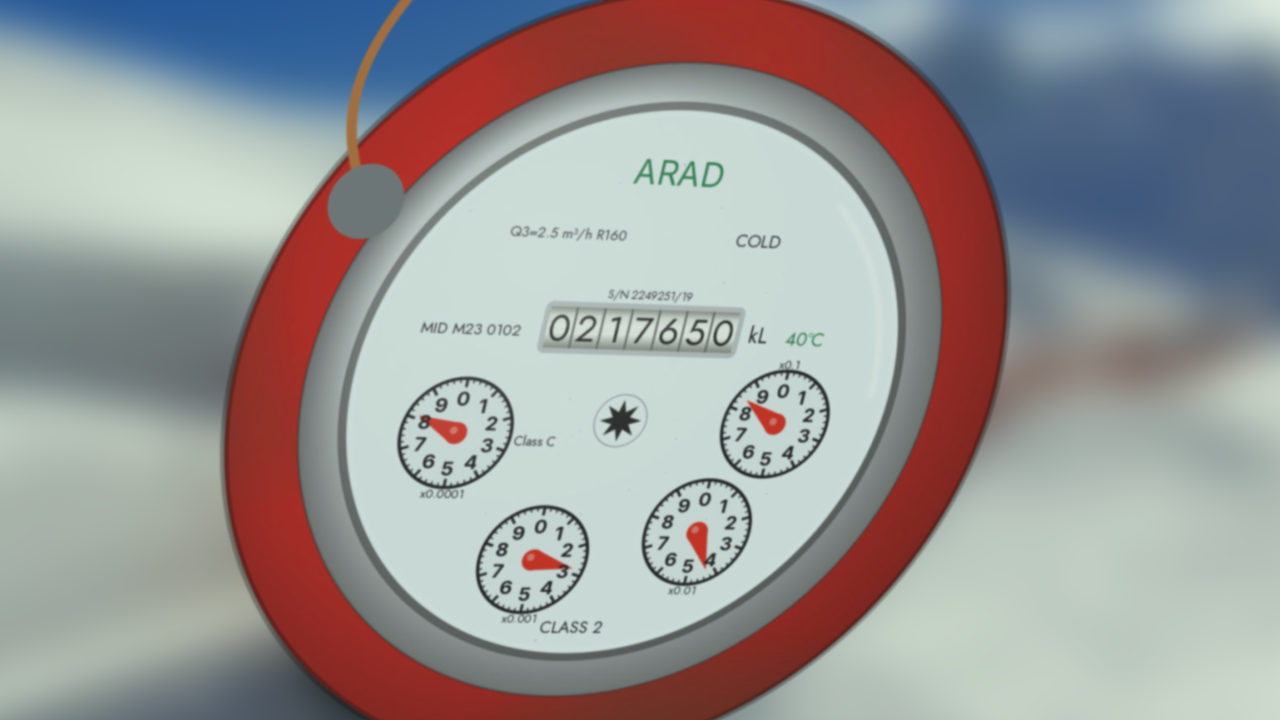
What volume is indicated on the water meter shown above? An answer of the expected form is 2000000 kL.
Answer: 217650.8428 kL
